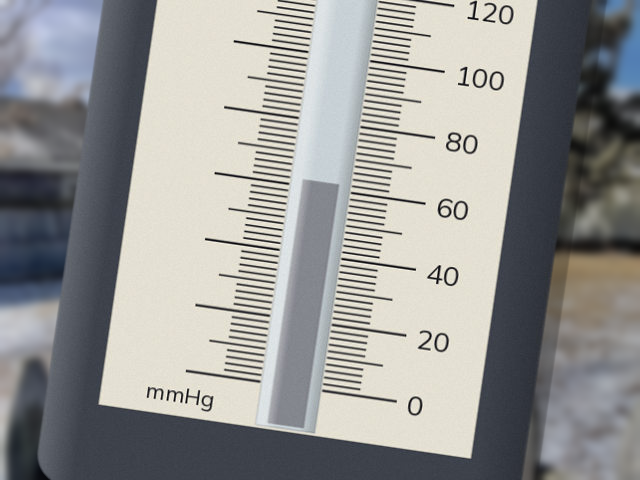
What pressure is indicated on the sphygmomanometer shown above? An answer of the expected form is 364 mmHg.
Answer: 62 mmHg
